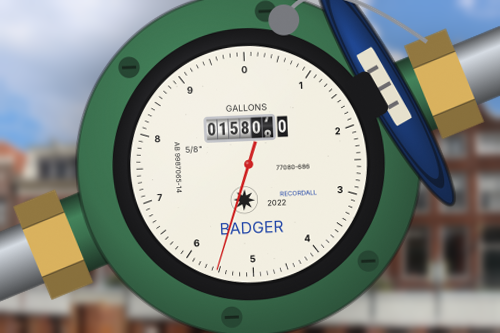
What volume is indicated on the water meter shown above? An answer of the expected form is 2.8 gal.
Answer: 158075.5 gal
